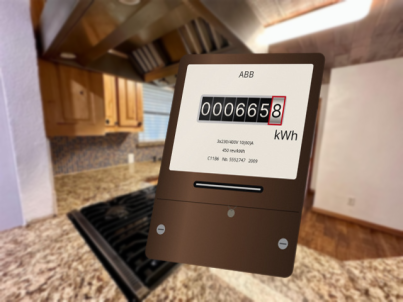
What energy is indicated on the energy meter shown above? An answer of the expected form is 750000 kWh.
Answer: 665.8 kWh
